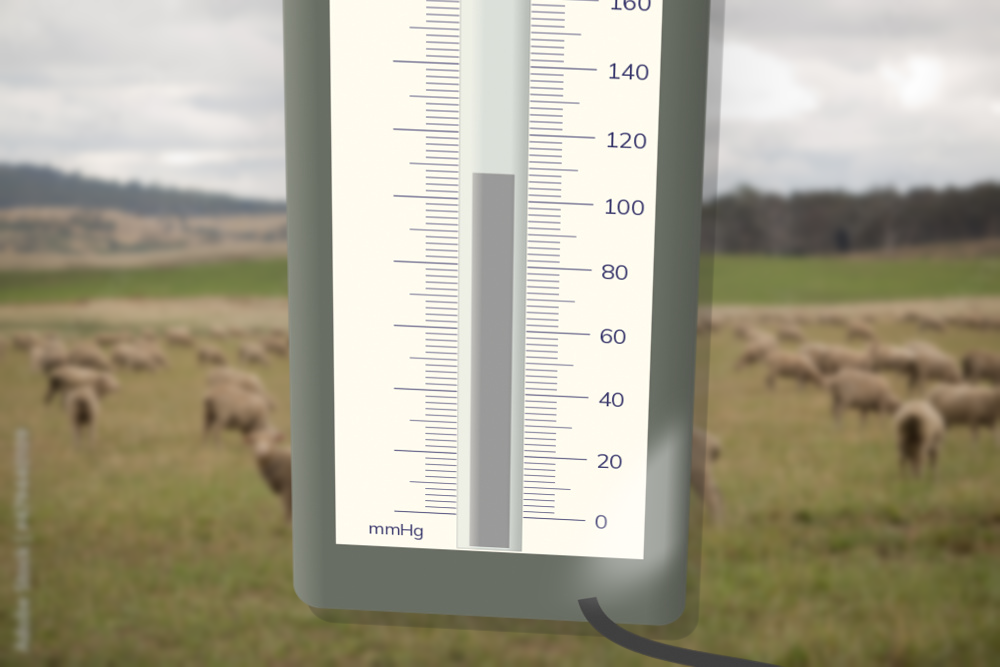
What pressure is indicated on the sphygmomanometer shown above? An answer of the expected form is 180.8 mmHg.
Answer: 108 mmHg
